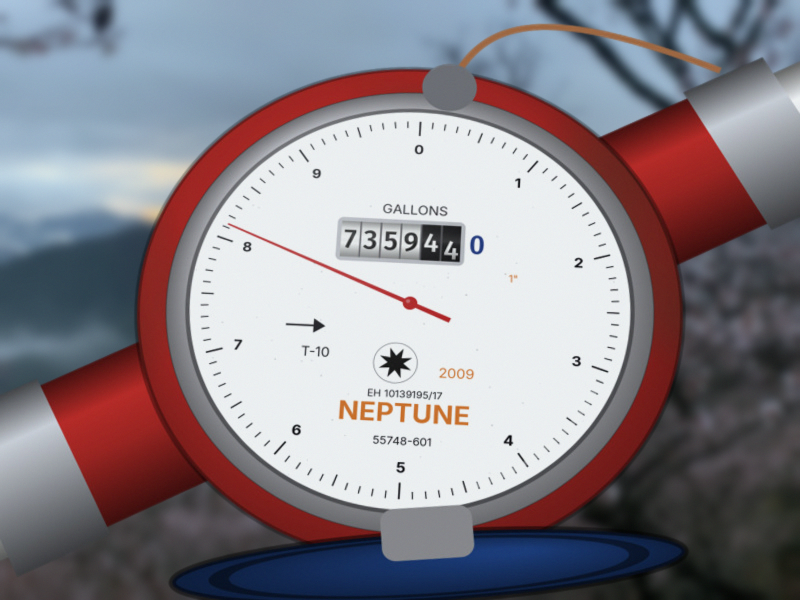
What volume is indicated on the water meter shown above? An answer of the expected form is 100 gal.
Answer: 7359438.1 gal
